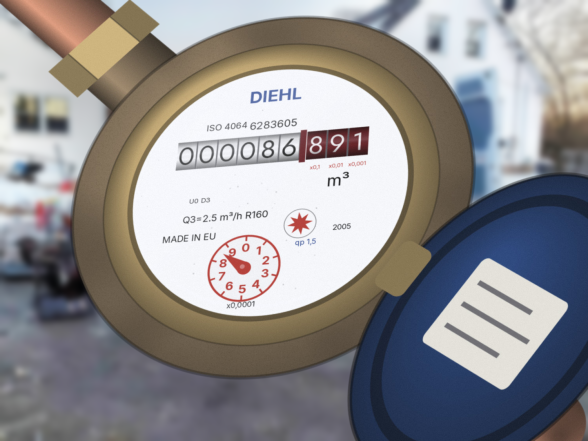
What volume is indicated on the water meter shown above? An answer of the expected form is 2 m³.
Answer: 86.8918 m³
